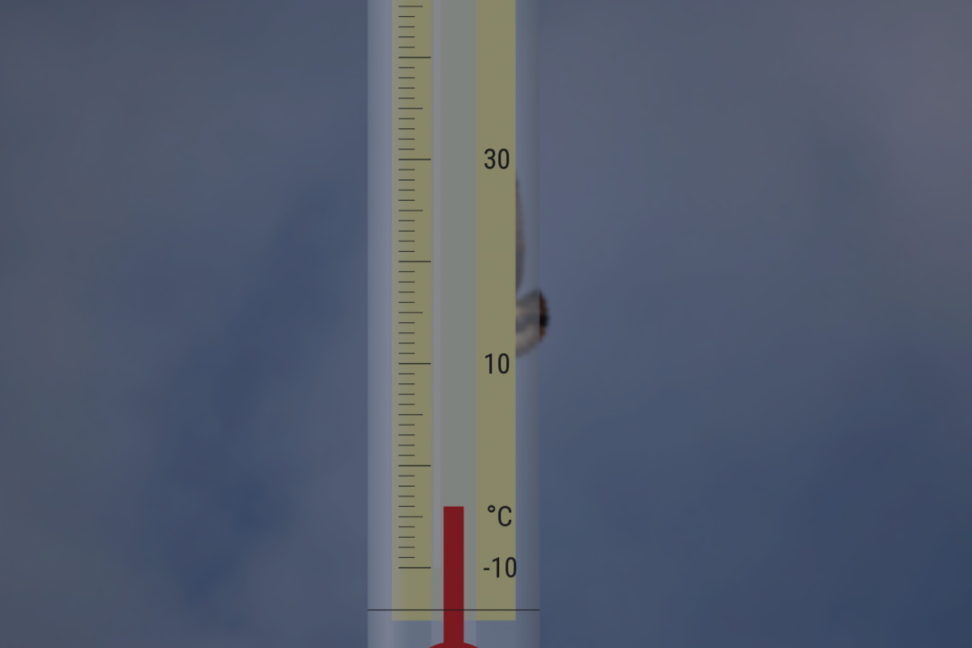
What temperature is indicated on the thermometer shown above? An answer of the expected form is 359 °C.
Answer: -4 °C
